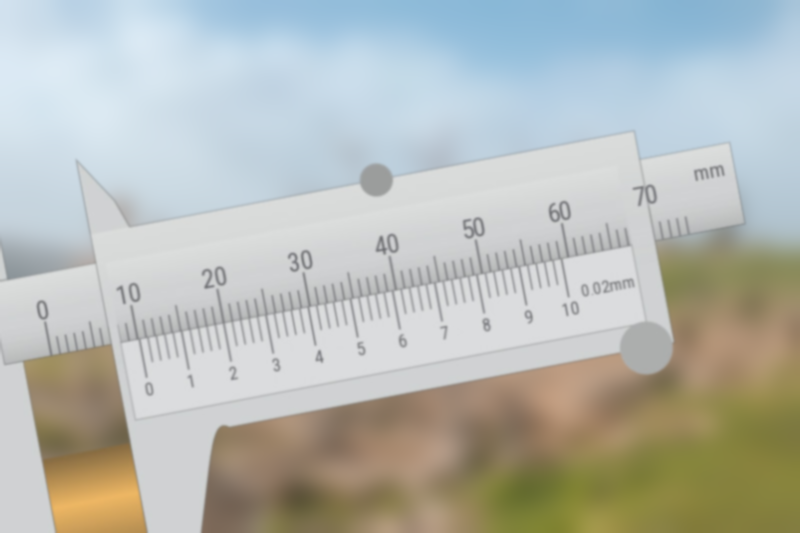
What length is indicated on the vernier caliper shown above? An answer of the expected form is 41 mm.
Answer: 10.2 mm
